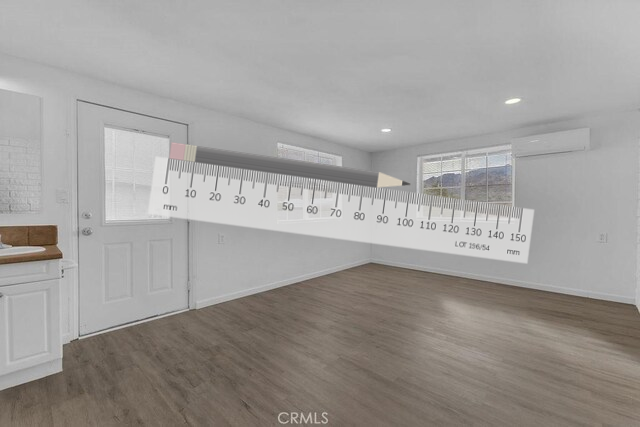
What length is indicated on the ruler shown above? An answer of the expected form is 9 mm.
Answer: 100 mm
